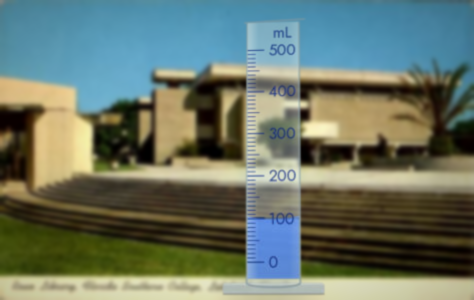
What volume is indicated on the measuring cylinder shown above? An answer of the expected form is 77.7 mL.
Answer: 100 mL
